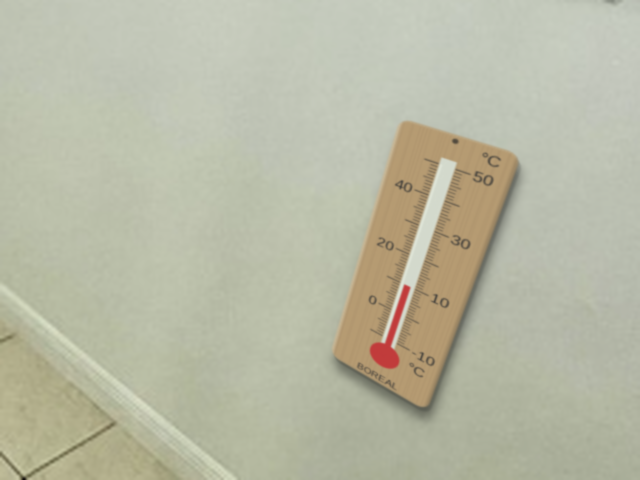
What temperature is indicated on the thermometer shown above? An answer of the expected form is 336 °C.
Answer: 10 °C
